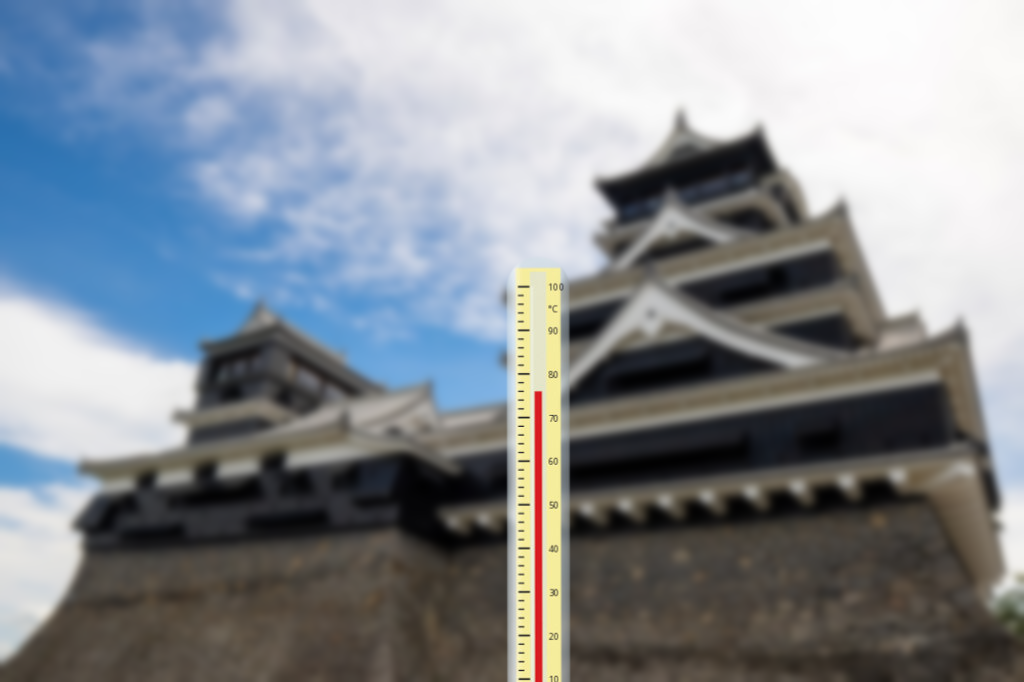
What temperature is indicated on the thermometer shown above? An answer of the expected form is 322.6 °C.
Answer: 76 °C
